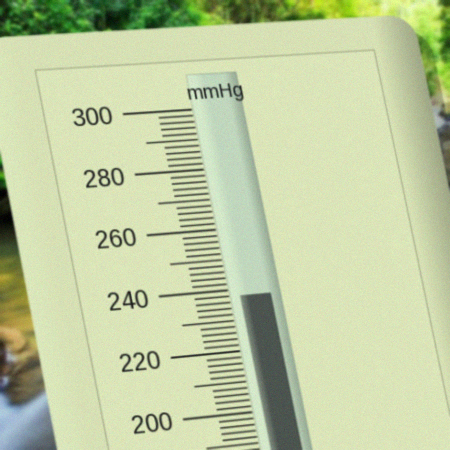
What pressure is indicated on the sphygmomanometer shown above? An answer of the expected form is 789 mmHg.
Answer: 238 mmHg
